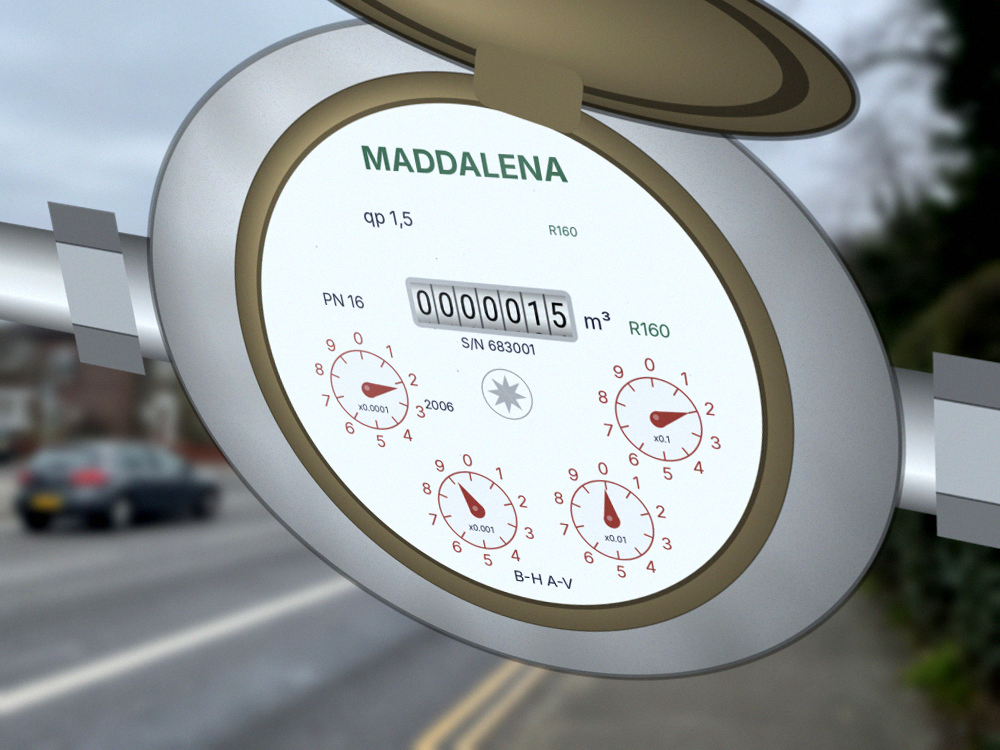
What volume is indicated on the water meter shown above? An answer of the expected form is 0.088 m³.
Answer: 15.1992 m³
